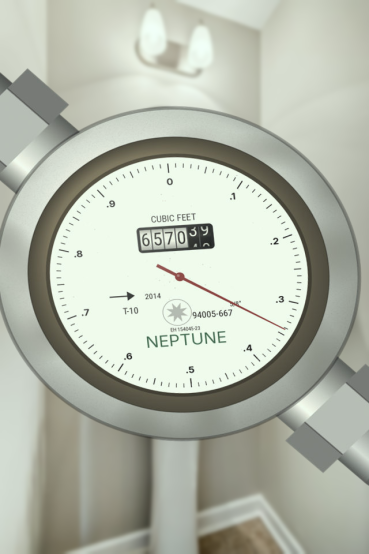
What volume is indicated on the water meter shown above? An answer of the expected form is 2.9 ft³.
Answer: 657039.34 ft³
